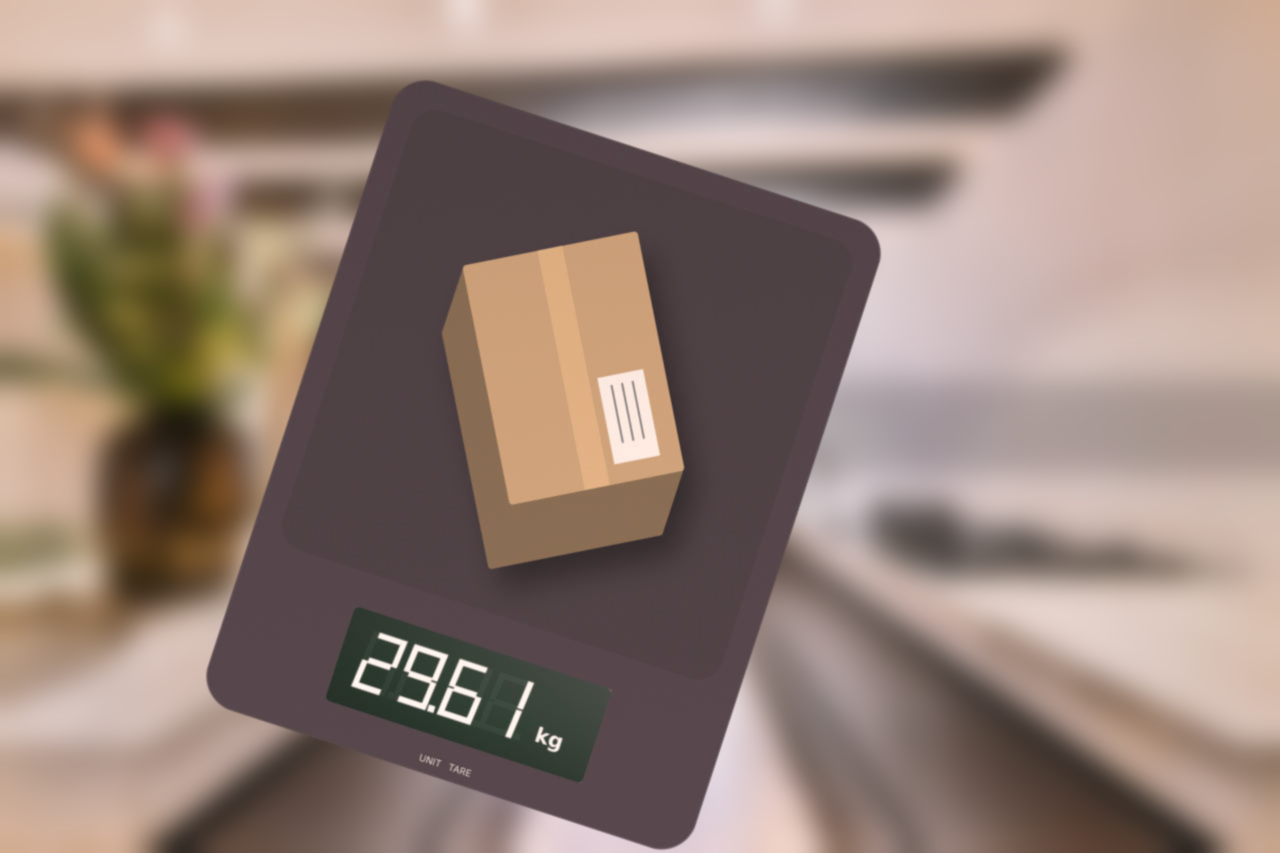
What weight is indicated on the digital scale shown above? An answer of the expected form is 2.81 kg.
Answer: 29.61 kg
